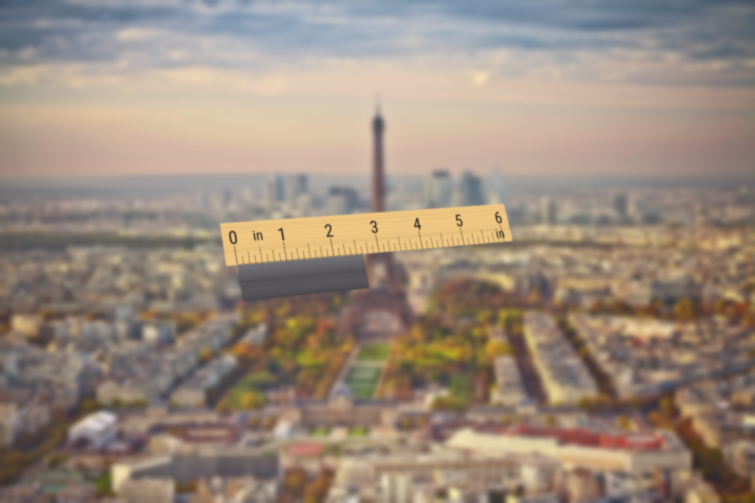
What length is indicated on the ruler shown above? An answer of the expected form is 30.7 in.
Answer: 2.625 in
